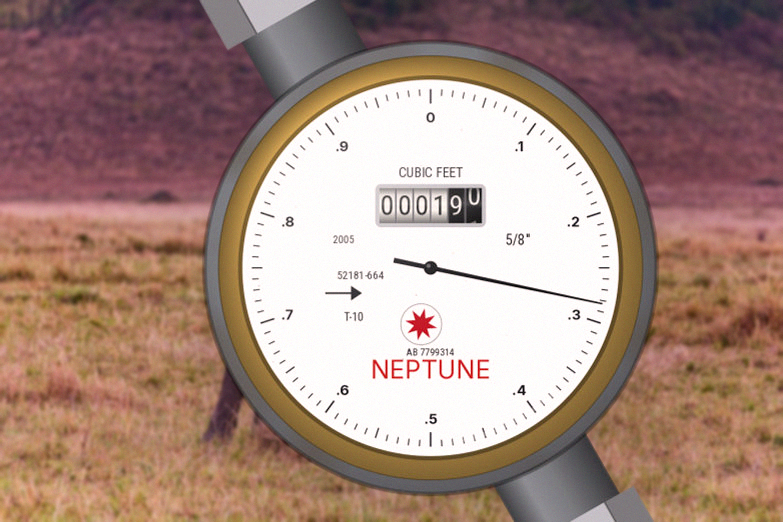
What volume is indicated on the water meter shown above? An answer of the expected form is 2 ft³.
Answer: 190.28 ft³
